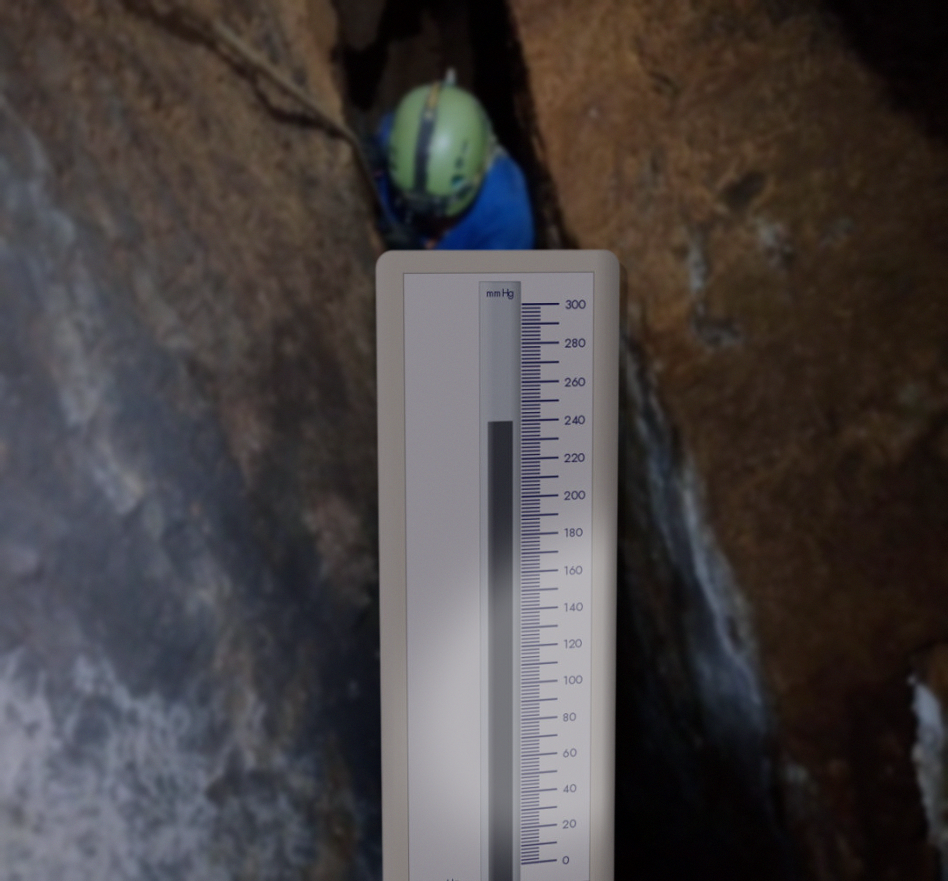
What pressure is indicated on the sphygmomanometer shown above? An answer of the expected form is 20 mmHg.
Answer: 240 mmHg
